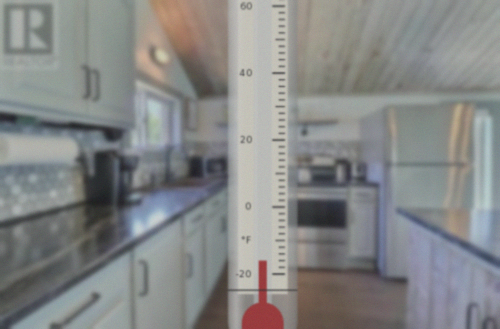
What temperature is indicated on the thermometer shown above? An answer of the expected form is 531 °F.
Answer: -16 °F
